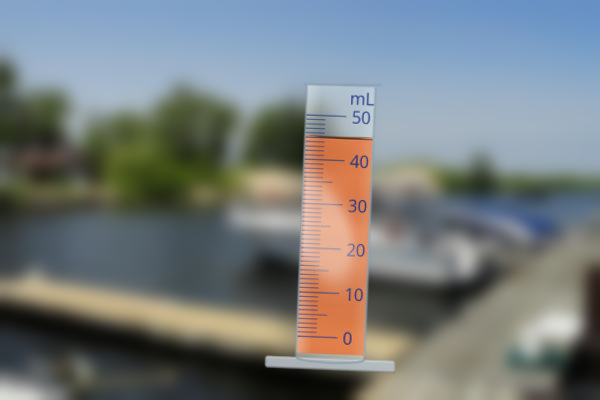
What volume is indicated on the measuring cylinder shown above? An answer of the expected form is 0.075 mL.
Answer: 45 mL
